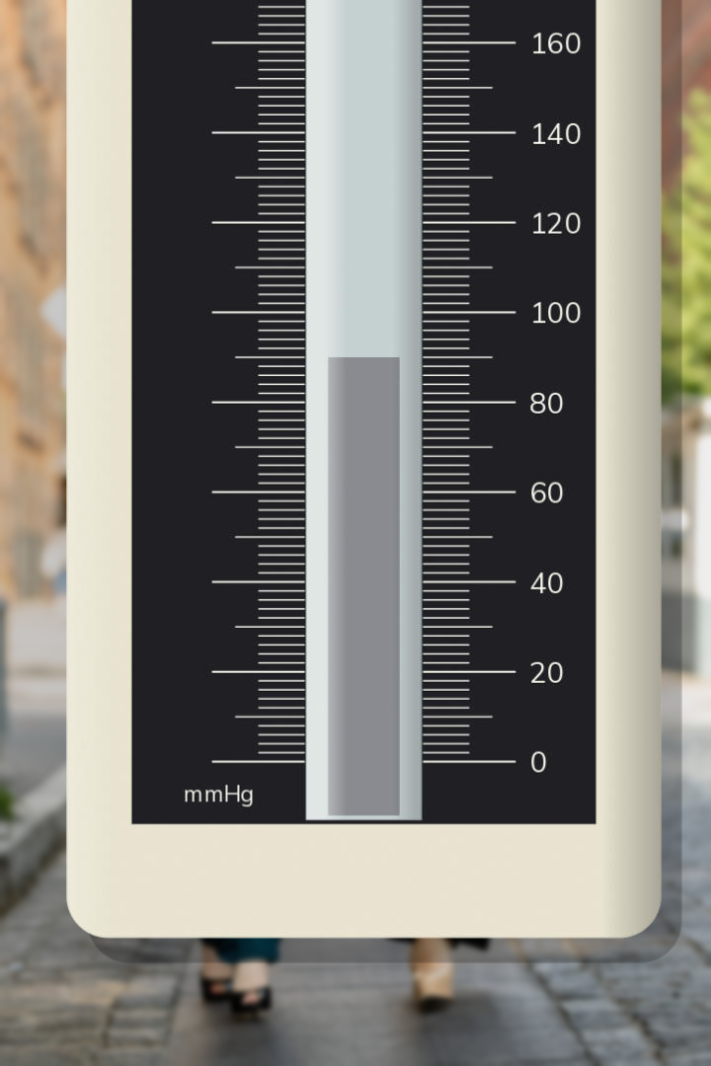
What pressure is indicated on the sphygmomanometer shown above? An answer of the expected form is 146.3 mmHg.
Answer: 90 mmHg
